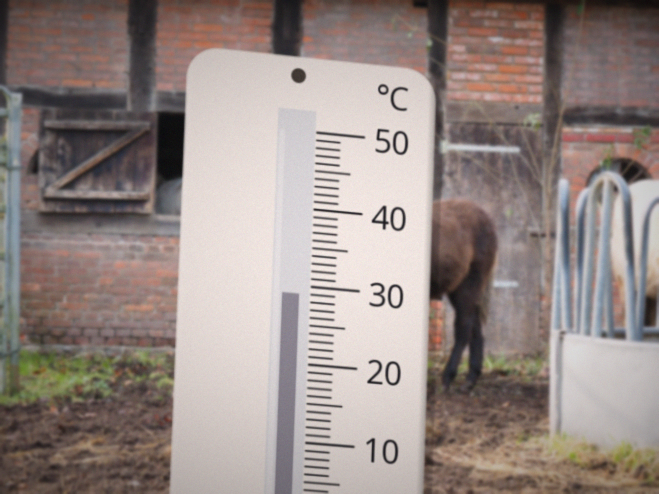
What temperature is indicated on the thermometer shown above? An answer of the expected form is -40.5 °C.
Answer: 29 °C
